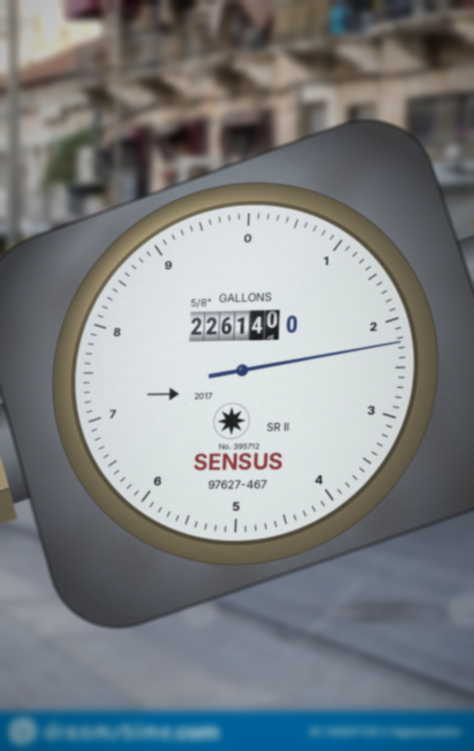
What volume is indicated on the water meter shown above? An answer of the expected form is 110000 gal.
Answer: 2261402.2 gal
